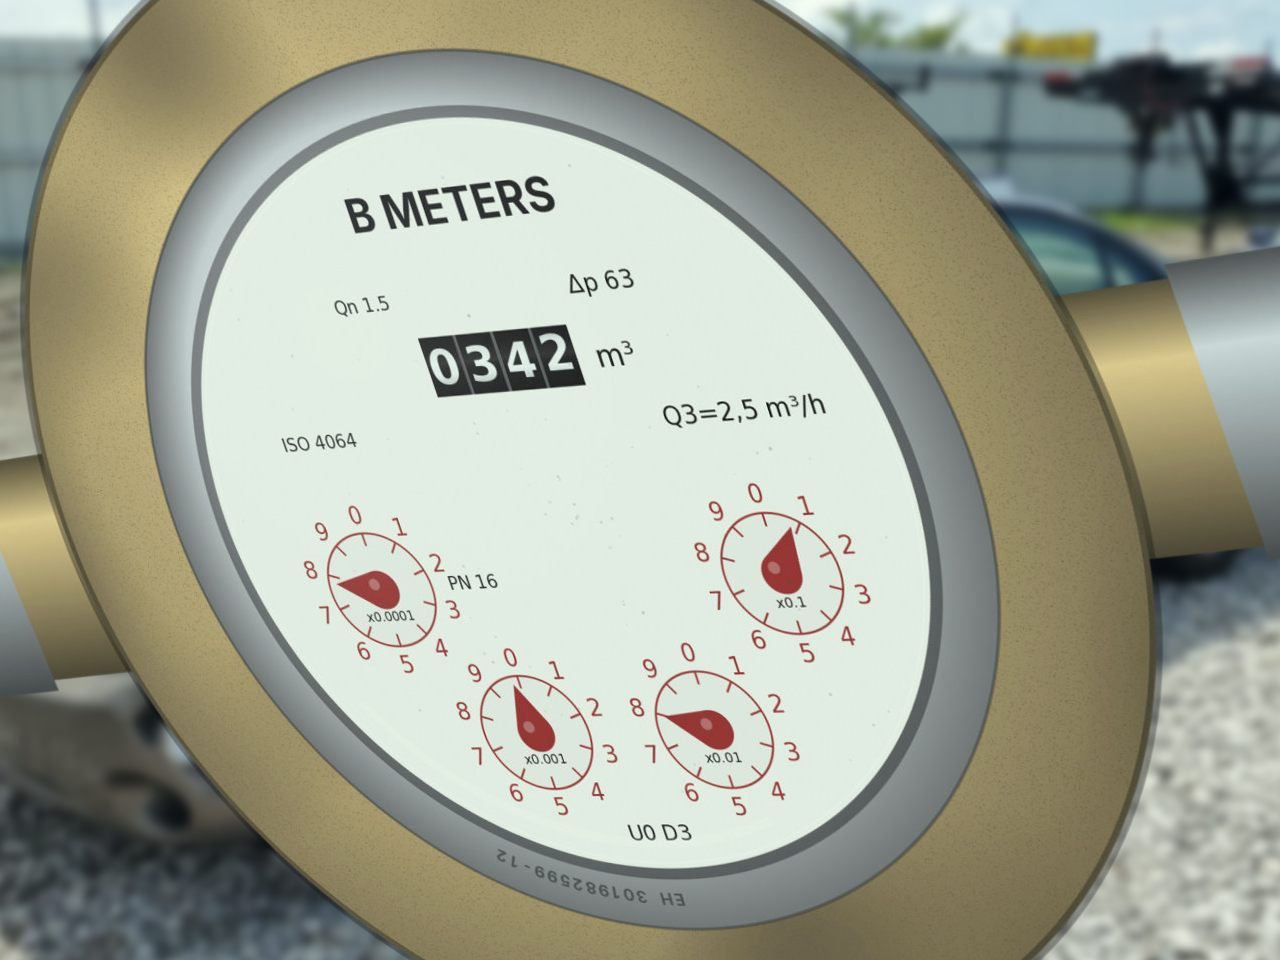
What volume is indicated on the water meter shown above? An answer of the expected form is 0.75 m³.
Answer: 342.0797 m³
